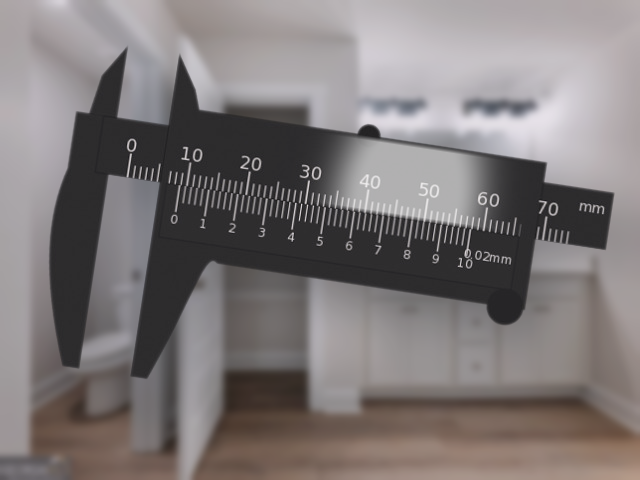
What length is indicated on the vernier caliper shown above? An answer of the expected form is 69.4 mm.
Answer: 8.8 mm
